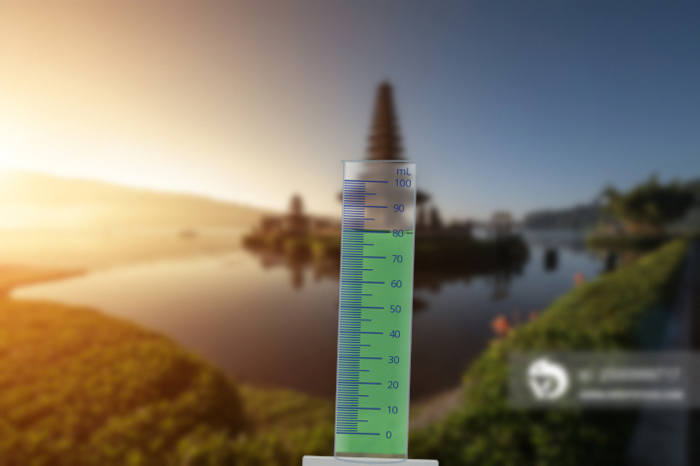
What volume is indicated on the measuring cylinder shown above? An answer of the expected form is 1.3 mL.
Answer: 80 mL
